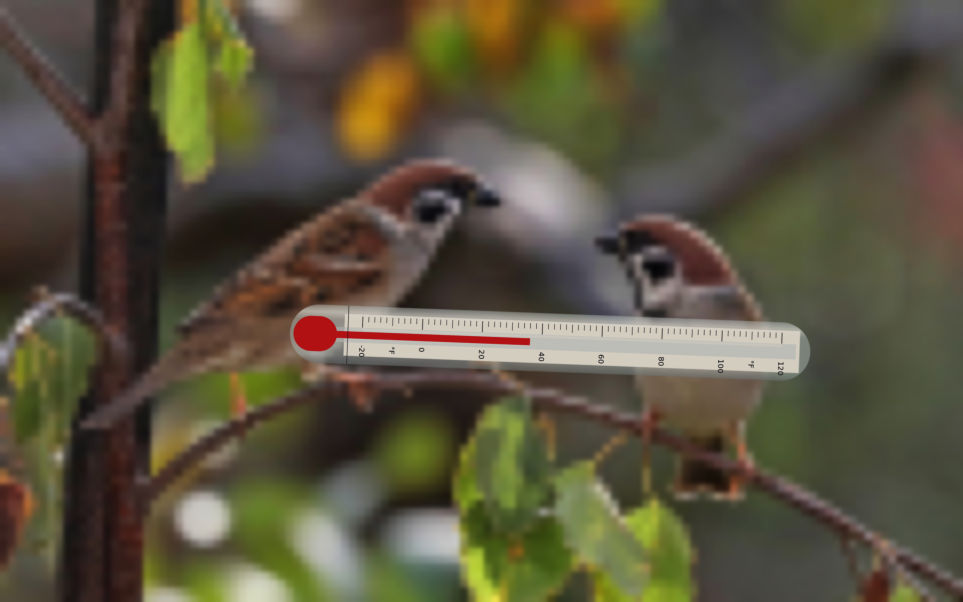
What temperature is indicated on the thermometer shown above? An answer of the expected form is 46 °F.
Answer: 36 °F
